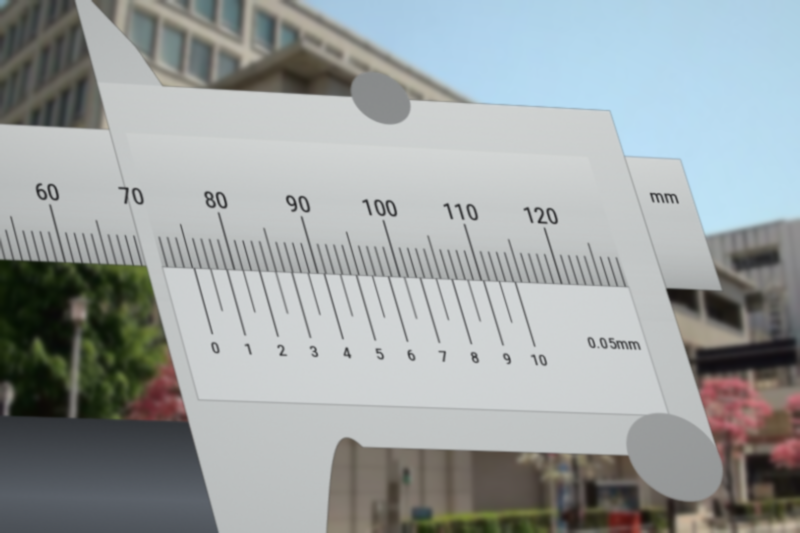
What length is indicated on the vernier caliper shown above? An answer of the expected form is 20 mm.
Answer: 75.2 mm
